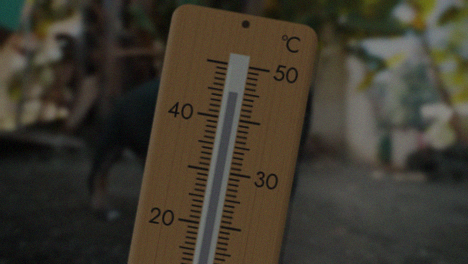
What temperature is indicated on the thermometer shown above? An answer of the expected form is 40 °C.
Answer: 45 °C
